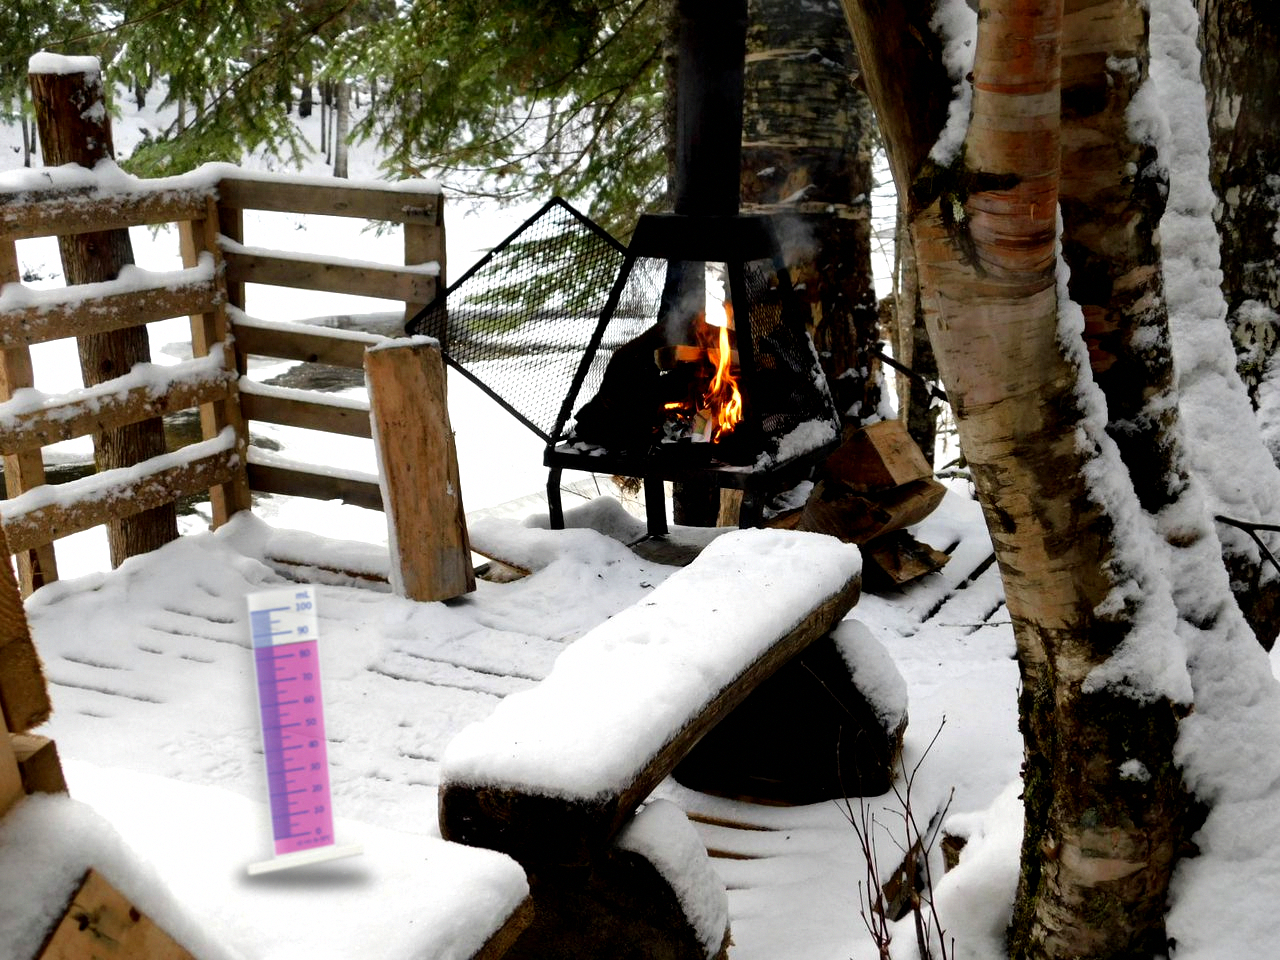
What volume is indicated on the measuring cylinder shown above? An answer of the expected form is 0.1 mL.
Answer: 85 mL
